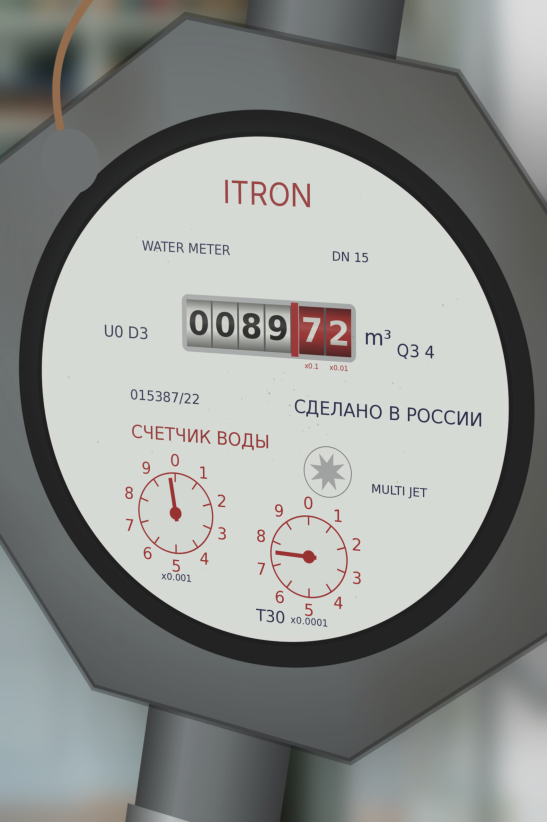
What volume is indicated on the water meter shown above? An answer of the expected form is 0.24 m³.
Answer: 89.7197 m³
